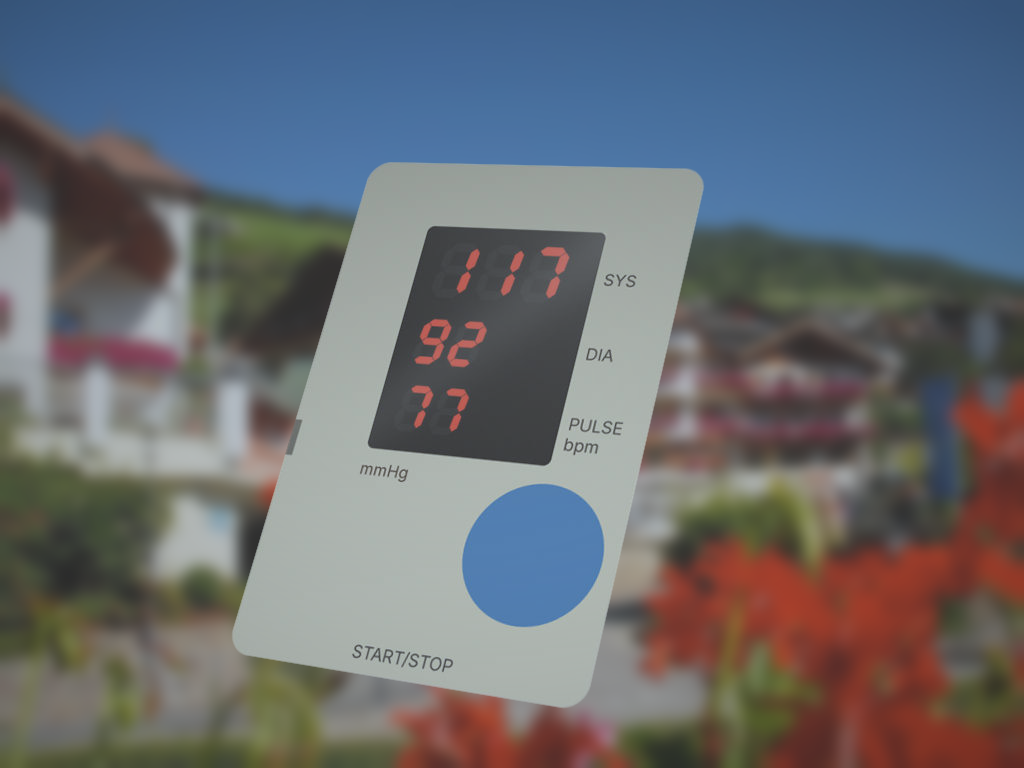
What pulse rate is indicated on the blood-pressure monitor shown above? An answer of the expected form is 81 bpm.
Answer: 77 bpm
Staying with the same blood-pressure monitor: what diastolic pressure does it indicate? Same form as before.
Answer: 92 mmHg
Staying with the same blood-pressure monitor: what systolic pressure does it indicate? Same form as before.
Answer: 117 mmHg
